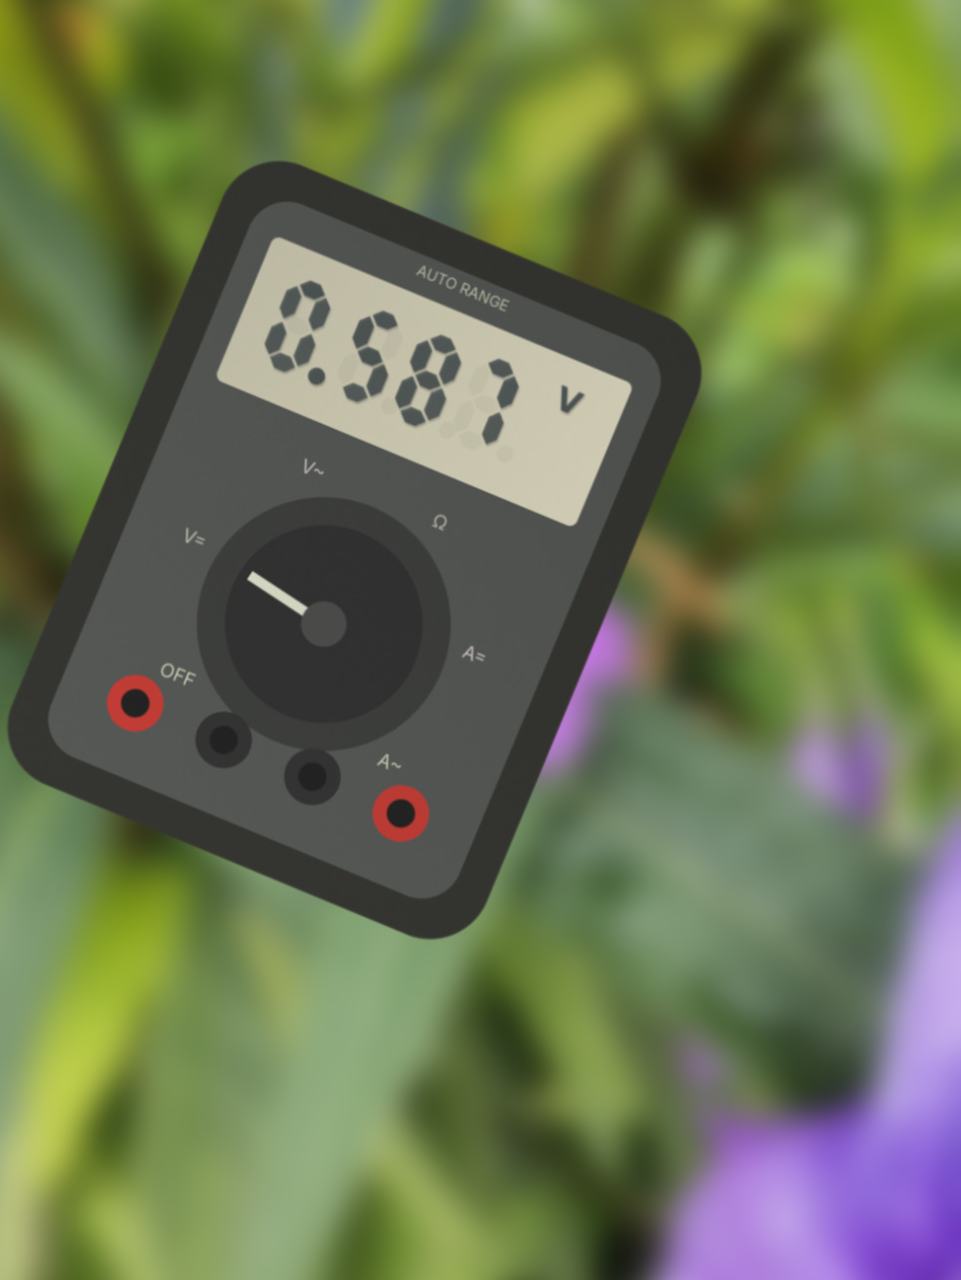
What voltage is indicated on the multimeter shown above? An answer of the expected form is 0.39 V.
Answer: 0.587 V
